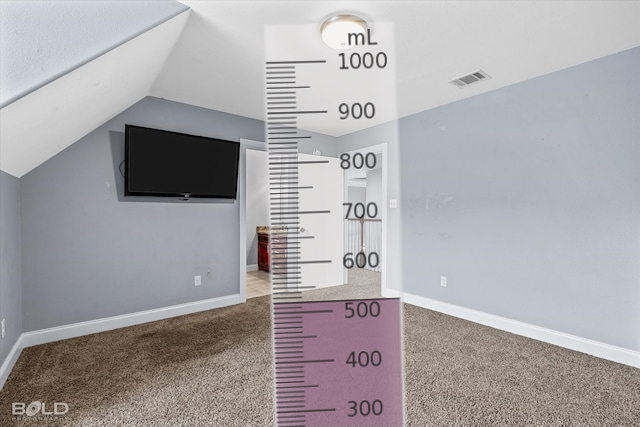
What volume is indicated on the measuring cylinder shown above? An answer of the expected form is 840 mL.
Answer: 520 mL
